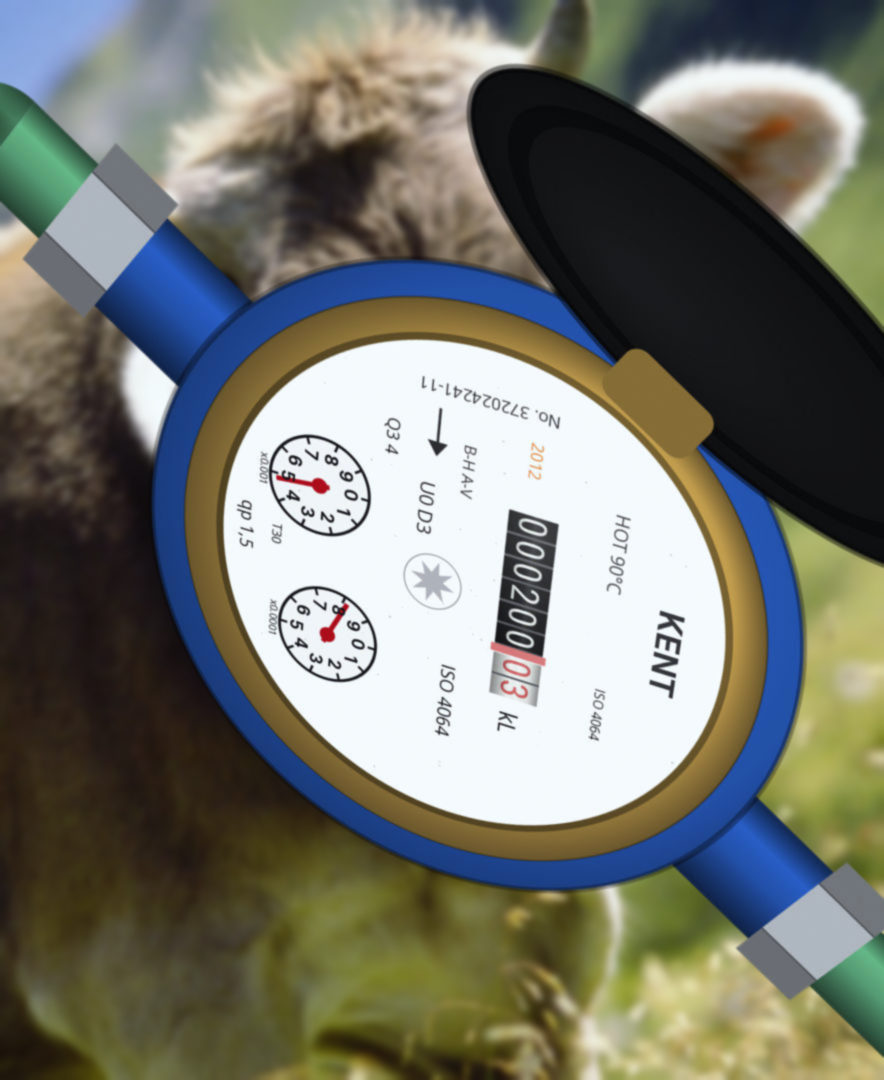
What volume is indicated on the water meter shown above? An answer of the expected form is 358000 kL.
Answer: 200.0348 kL
